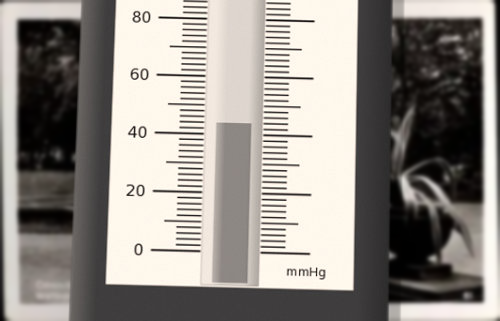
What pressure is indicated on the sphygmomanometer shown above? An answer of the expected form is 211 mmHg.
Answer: 44 mmHg
